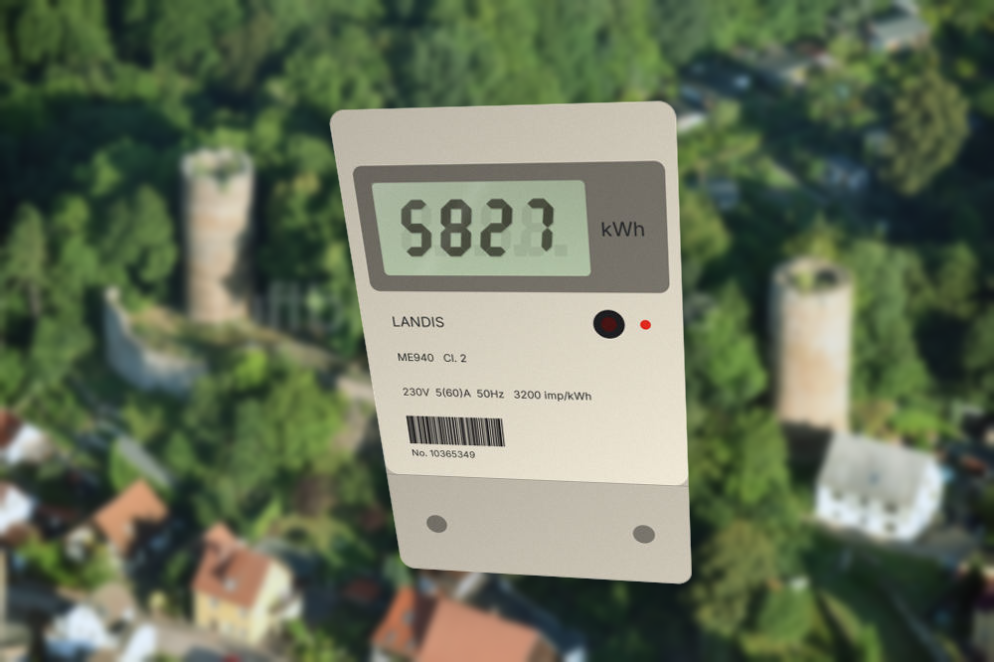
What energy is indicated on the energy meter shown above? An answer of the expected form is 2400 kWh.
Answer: 5827 kWh
